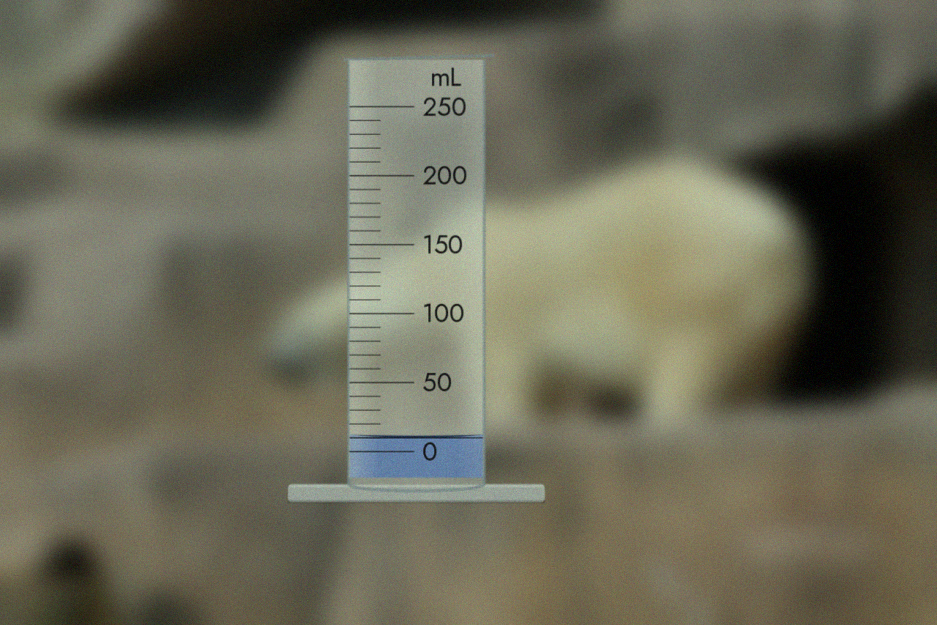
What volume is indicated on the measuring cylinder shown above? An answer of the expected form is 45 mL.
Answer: 10 mL
